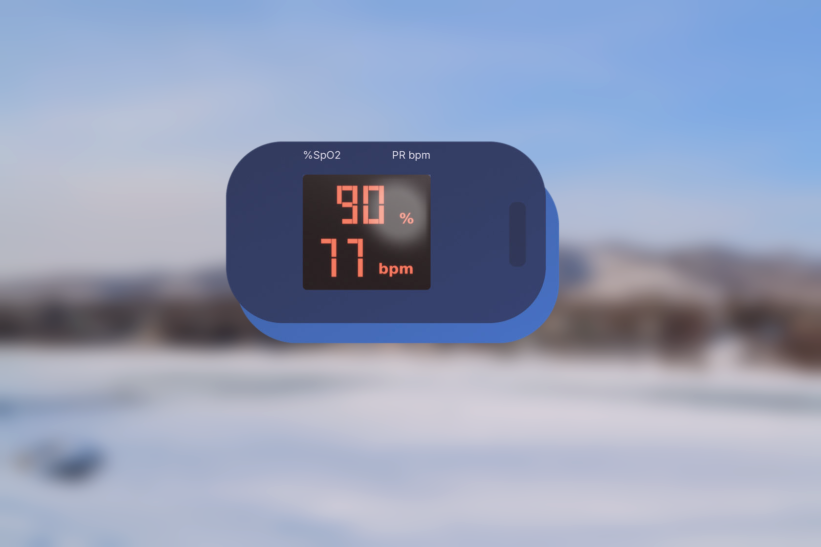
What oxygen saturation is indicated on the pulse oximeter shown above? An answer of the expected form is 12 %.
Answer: 90 %
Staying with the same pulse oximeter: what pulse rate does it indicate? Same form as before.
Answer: 77 bpm
